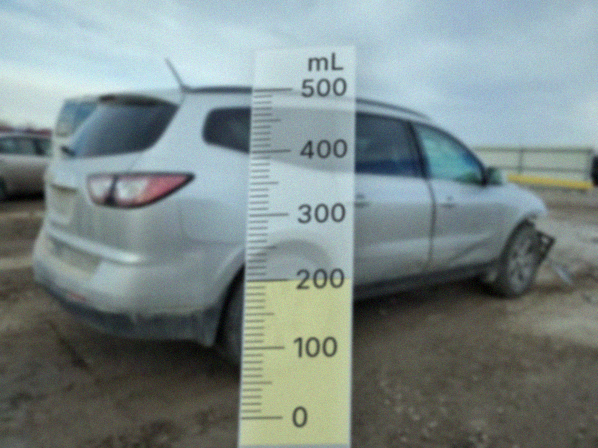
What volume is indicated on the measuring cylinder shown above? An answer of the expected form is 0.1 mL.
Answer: 200 mL
